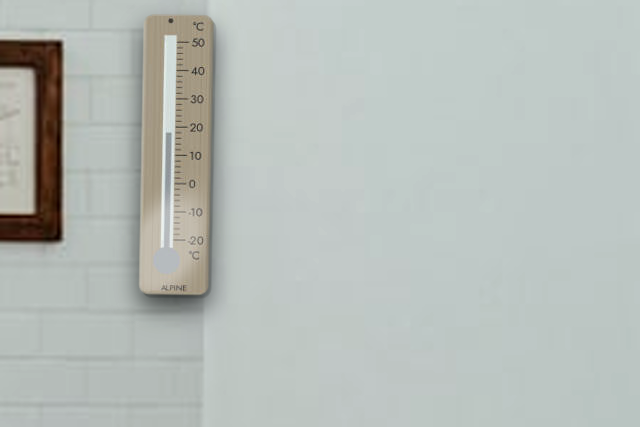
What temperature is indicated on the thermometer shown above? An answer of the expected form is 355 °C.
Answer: 18 °C
